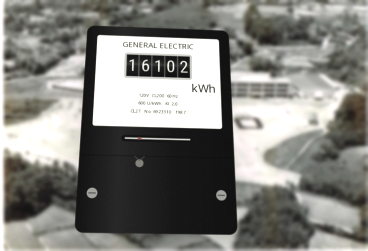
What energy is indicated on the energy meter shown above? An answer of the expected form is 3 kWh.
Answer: 16102 kWh
